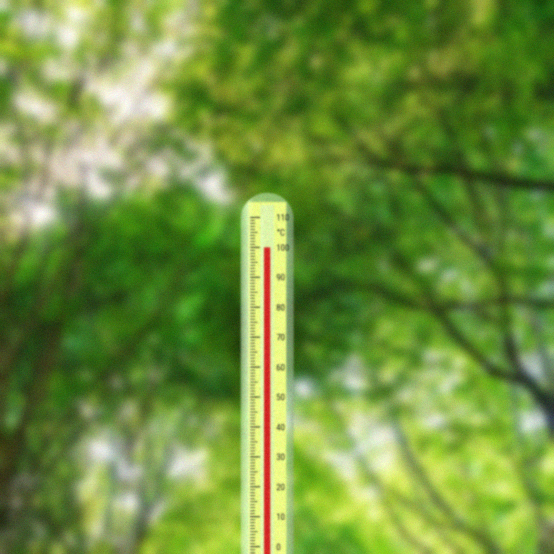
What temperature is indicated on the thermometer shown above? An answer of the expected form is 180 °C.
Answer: 100 °C
